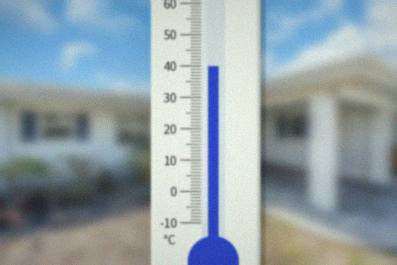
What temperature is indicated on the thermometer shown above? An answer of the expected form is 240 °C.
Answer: 40 °C
